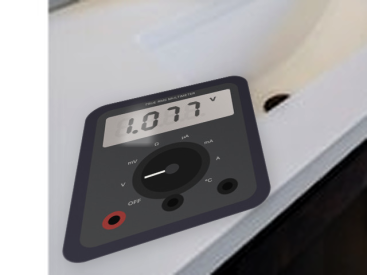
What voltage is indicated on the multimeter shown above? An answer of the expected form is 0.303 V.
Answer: 1.077 V
